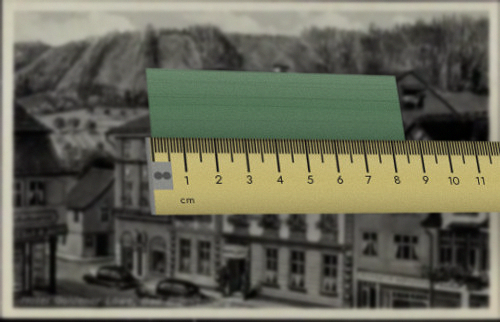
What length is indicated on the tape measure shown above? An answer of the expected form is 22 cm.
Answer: 8.5 cm
